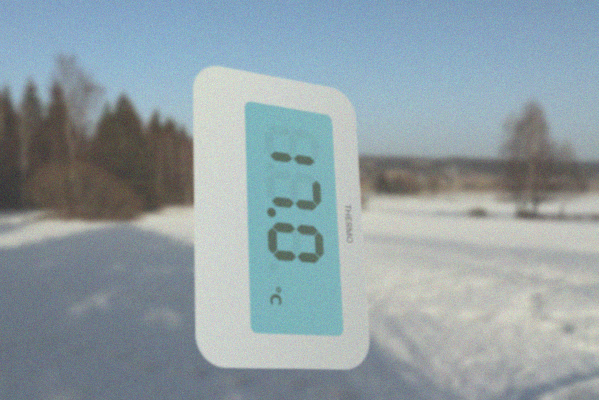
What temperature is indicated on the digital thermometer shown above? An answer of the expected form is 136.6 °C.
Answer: 17.0 °C
